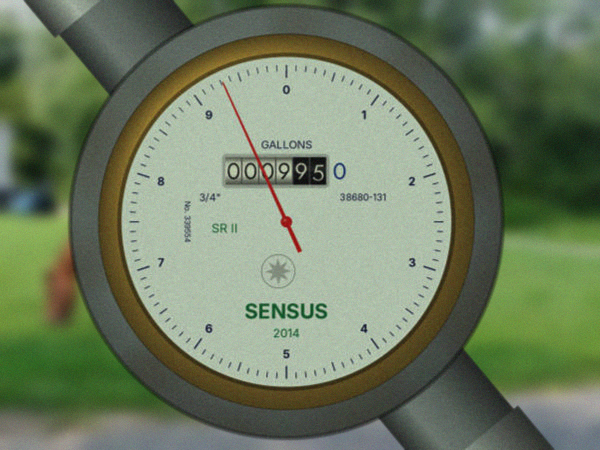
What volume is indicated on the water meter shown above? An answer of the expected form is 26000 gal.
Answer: 9949.3 gal
